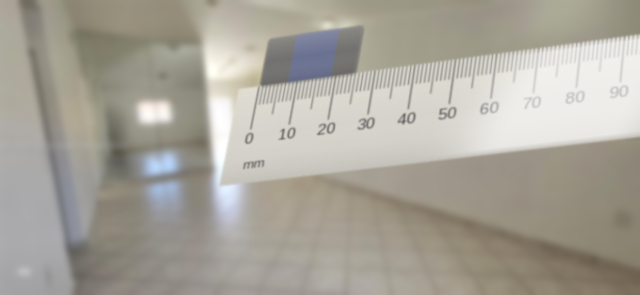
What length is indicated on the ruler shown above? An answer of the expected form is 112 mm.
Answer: 25 mm
